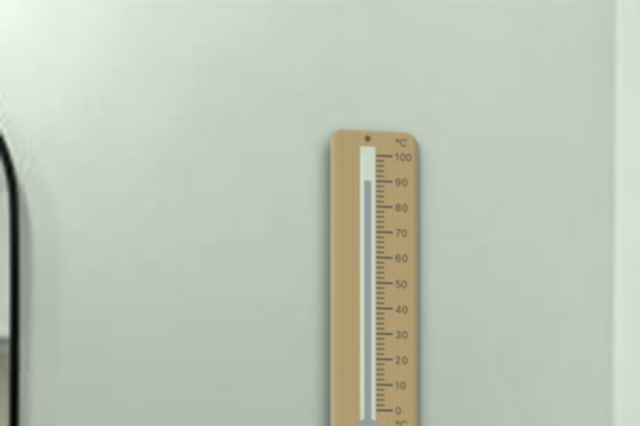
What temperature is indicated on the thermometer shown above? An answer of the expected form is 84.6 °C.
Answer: 90 °C
